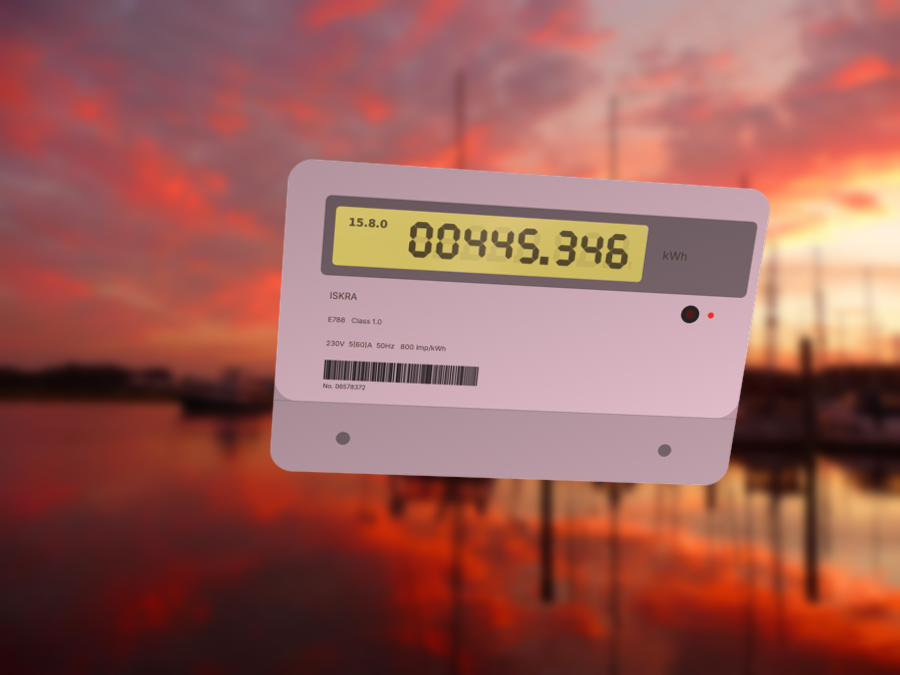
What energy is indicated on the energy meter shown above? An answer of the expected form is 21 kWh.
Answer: 445.346 kWh
